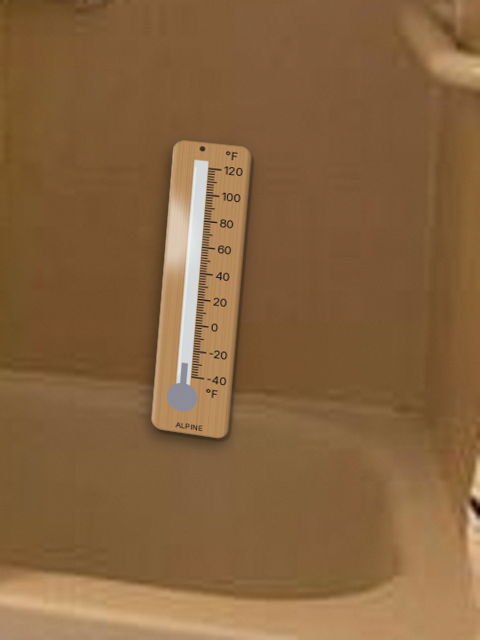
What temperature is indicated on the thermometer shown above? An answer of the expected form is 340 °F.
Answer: -30 °F
